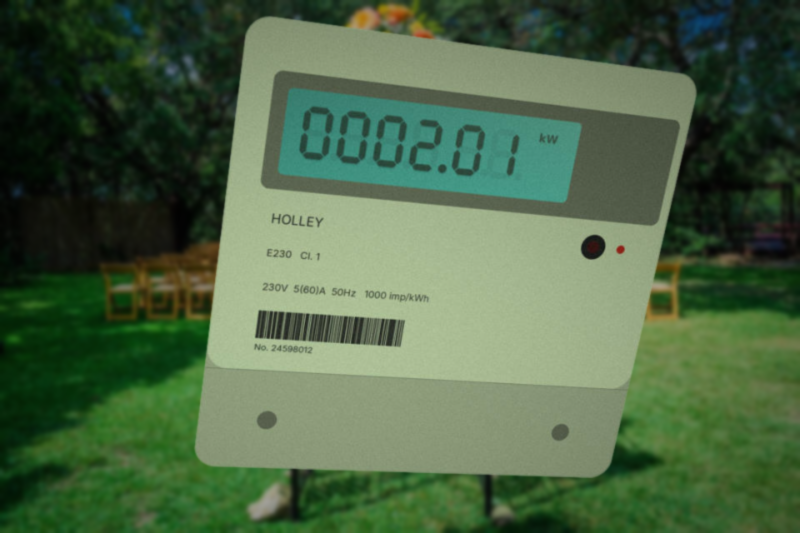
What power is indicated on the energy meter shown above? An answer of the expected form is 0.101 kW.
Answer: 2.01 kW
